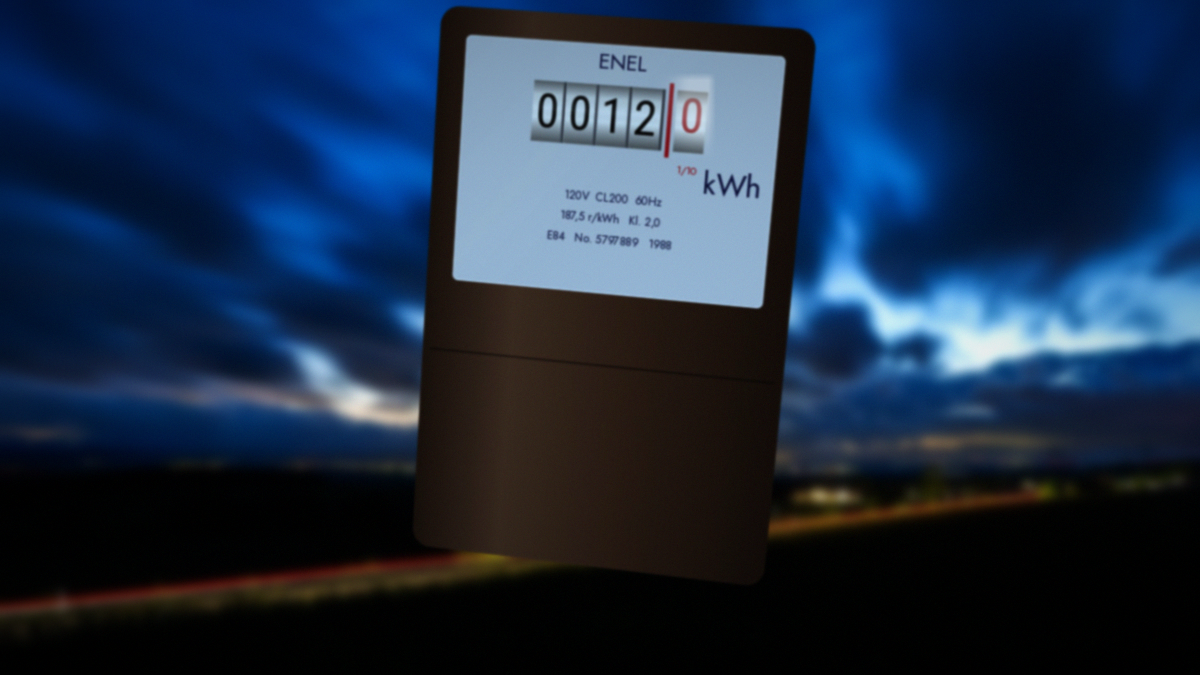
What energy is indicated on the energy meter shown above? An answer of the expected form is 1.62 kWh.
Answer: 12.0 kWh
